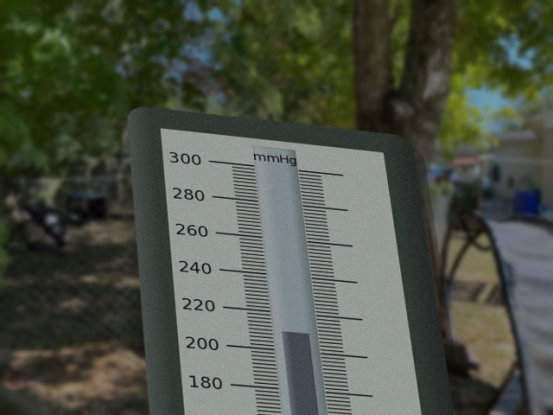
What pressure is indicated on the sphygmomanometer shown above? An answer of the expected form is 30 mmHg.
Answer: 210 mmHg
